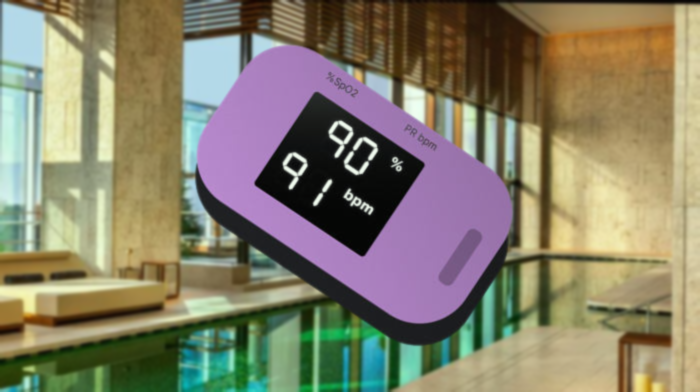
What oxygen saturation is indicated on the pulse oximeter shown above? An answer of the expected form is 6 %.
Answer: 90 %
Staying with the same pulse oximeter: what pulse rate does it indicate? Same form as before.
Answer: 91 bpm
